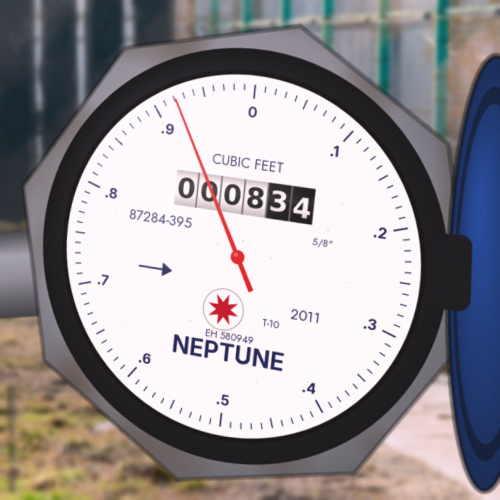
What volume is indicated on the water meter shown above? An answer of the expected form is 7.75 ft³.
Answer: 833.92 ft³
